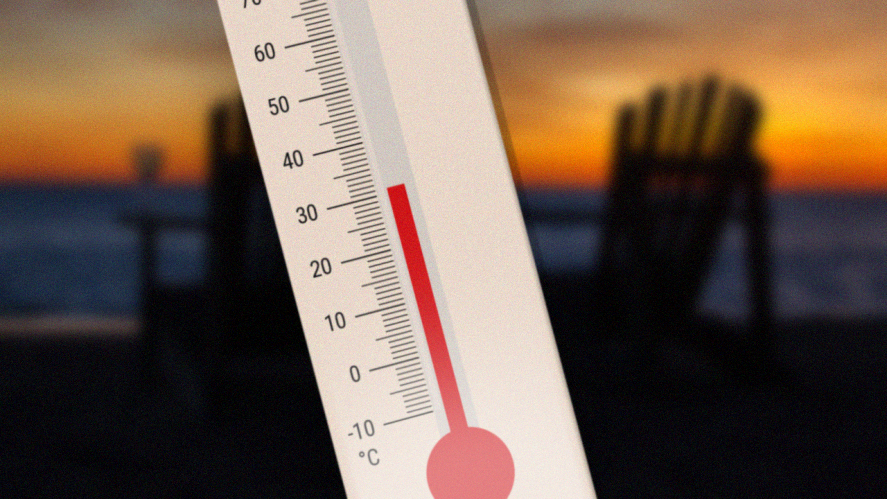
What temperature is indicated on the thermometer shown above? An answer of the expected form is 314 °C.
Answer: 31 °C
